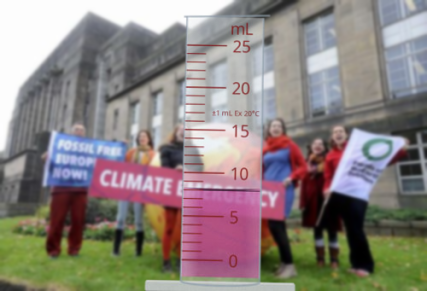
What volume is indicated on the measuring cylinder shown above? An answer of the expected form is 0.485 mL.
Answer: 8 mL
